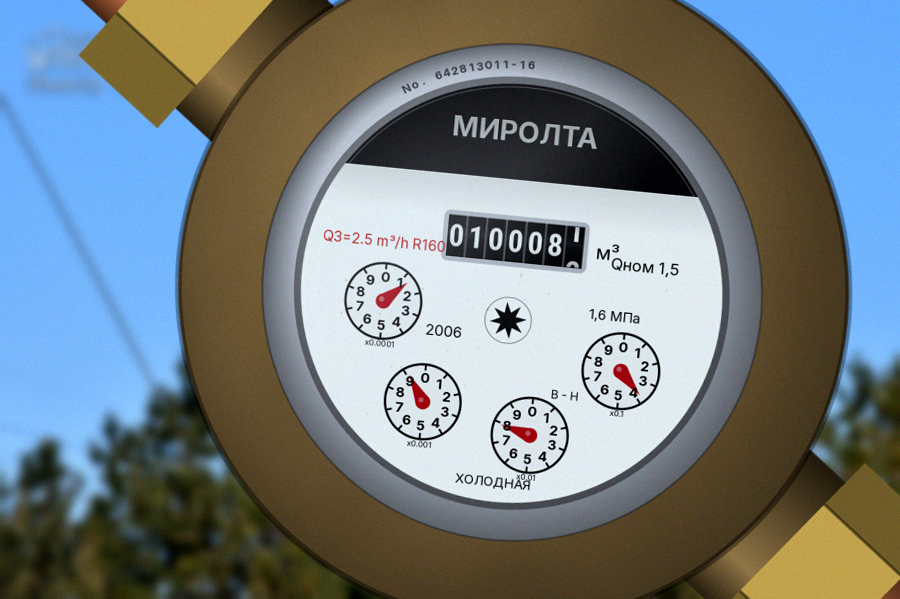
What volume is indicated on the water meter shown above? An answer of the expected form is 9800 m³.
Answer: 100081.3791 m³
